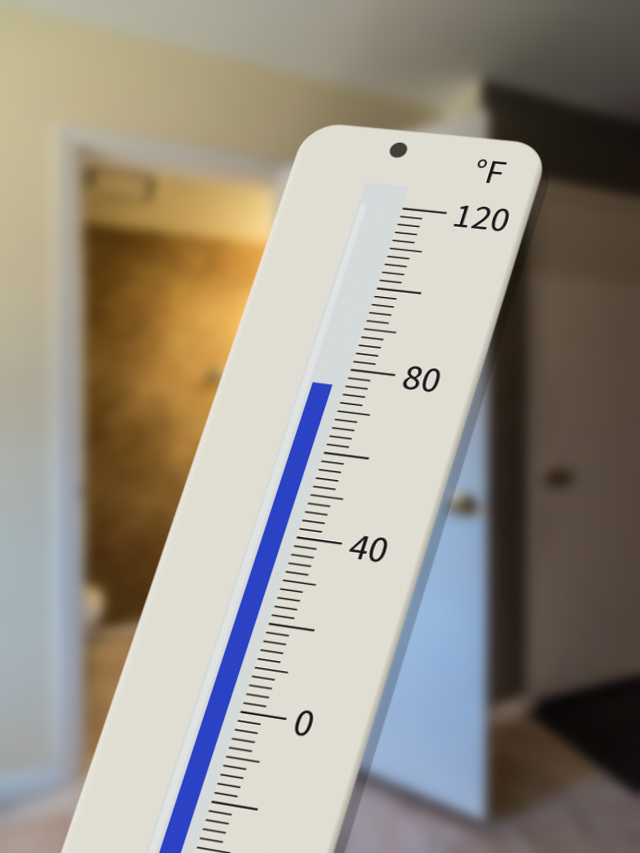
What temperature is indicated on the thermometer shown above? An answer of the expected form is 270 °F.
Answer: 76 °F
